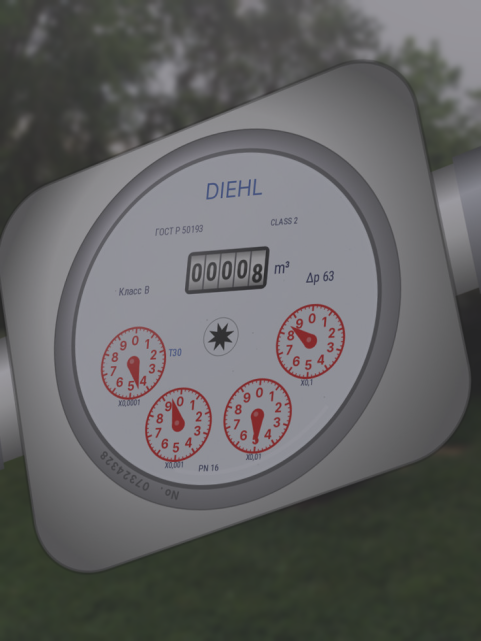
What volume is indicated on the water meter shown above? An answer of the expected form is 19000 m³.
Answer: 7.8494 m³
